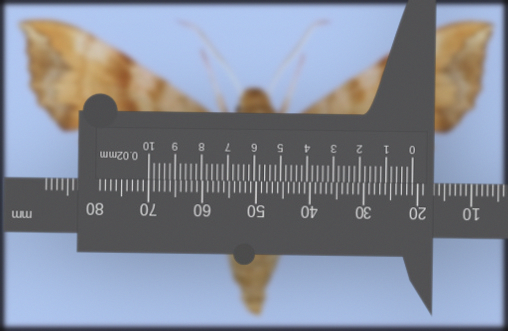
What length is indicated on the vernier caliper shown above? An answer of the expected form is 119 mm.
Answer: 21.0 mm
